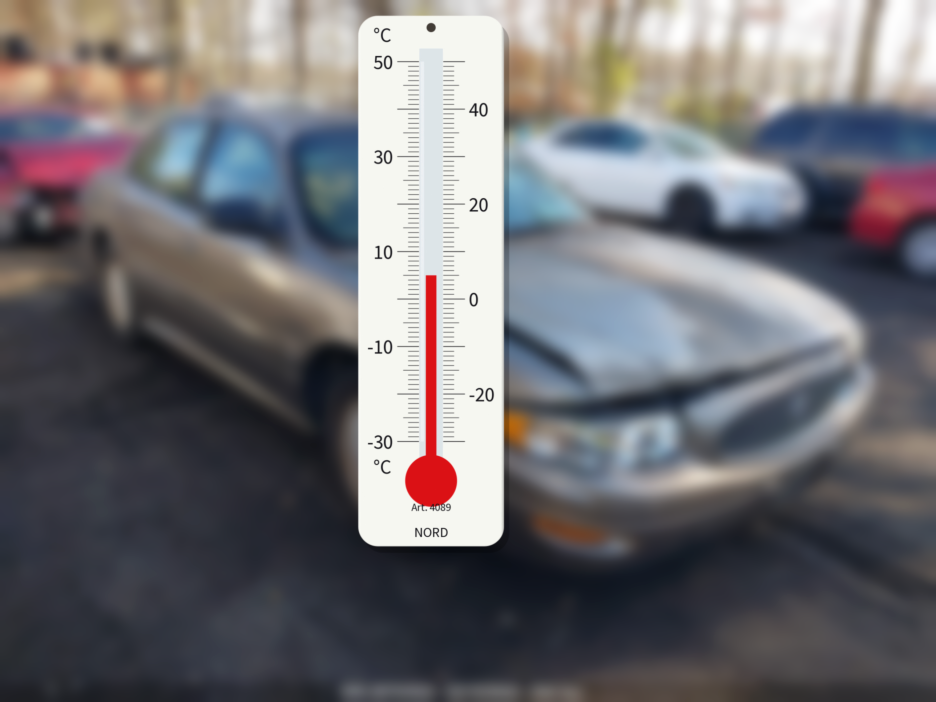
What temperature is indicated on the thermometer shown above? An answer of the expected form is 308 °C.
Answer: 5 °C
